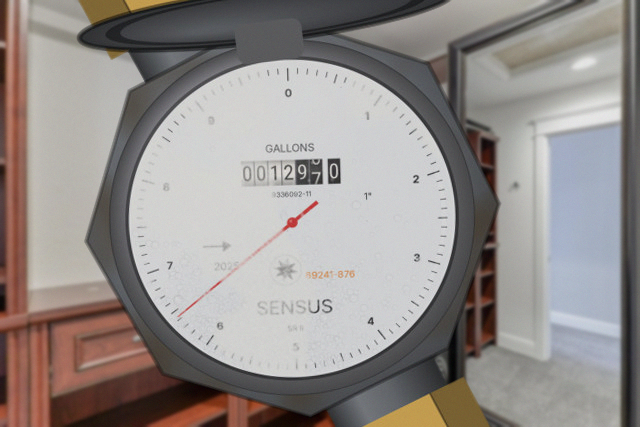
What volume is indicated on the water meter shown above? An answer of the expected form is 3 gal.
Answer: 12966.4 gal
